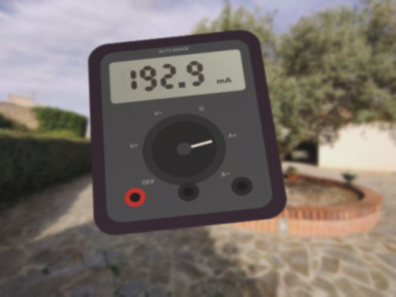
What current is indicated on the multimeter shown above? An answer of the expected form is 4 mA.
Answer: 192.9 mA
